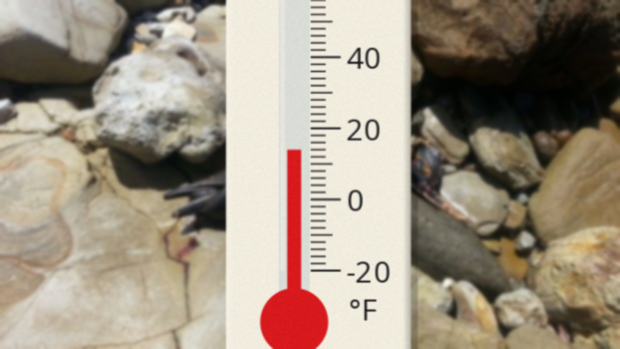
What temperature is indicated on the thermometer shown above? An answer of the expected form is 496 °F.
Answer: 14 °F
